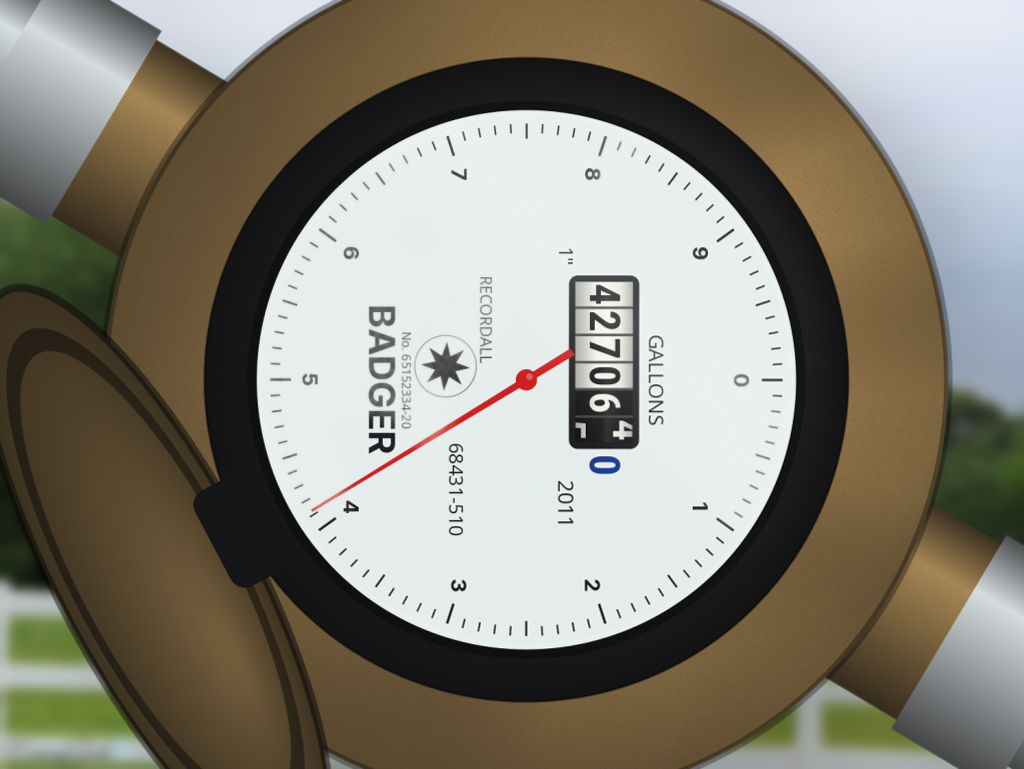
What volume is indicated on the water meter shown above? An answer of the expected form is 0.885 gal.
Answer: 4270644.1 gal
